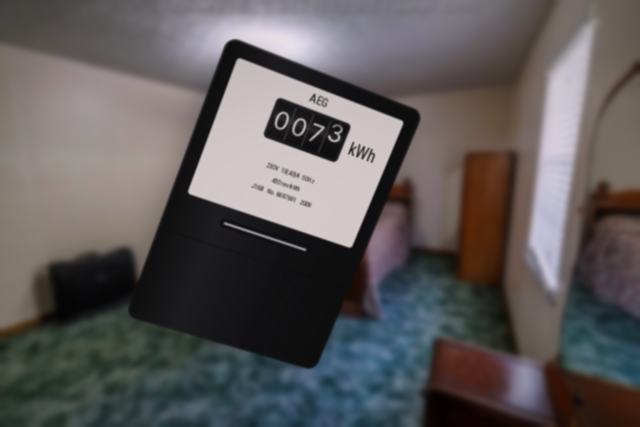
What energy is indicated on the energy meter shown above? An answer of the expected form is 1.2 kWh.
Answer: 73 kWh
